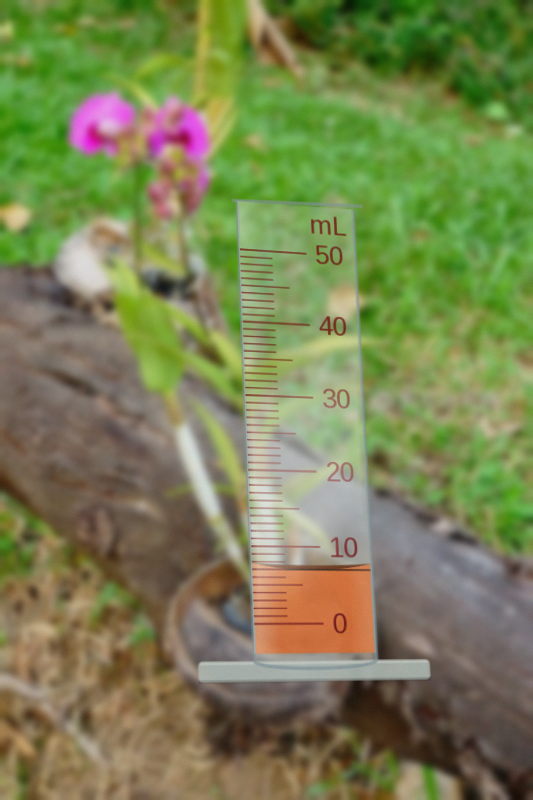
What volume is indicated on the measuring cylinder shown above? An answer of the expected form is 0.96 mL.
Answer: 7 mL
